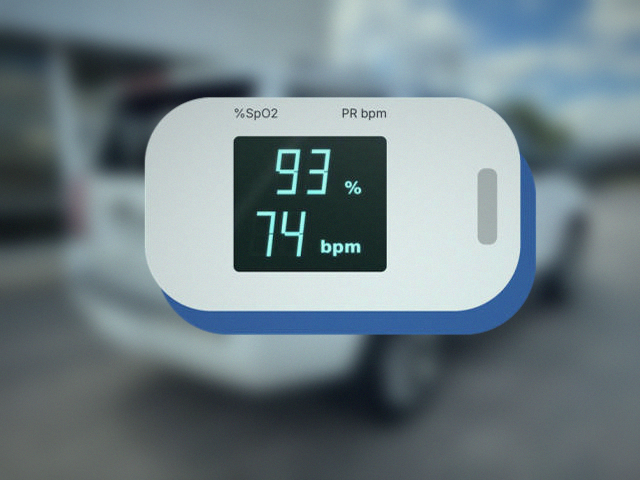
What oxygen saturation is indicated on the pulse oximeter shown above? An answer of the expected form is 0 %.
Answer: 93 %
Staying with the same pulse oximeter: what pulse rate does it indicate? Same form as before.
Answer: 74 bpm
